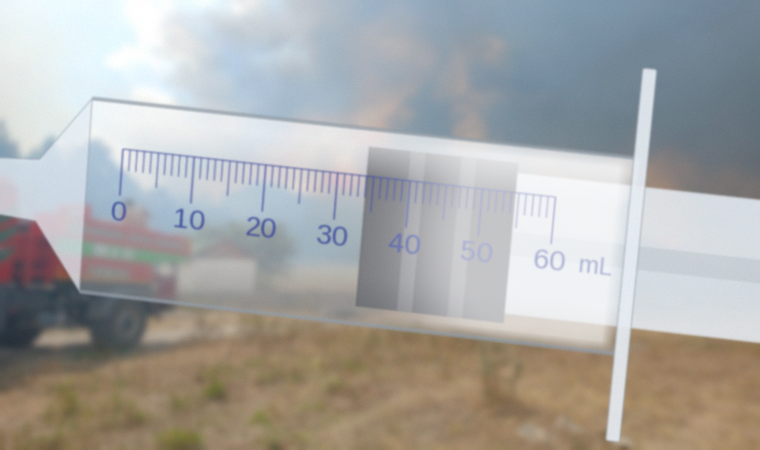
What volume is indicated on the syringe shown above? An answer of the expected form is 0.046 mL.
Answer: 34 mL
